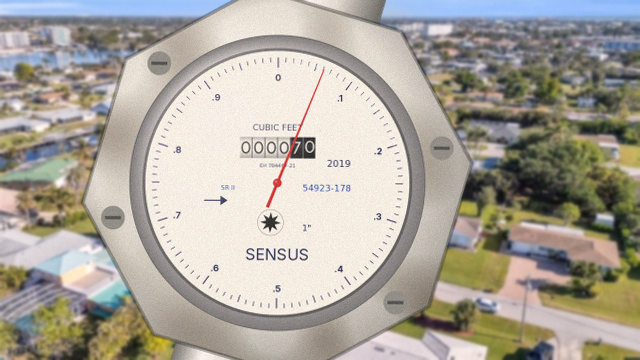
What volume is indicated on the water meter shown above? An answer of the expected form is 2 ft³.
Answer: 70.06 ft³
